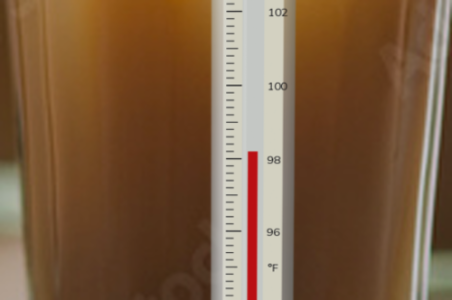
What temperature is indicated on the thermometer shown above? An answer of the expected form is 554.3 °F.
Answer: 98.2 °F
